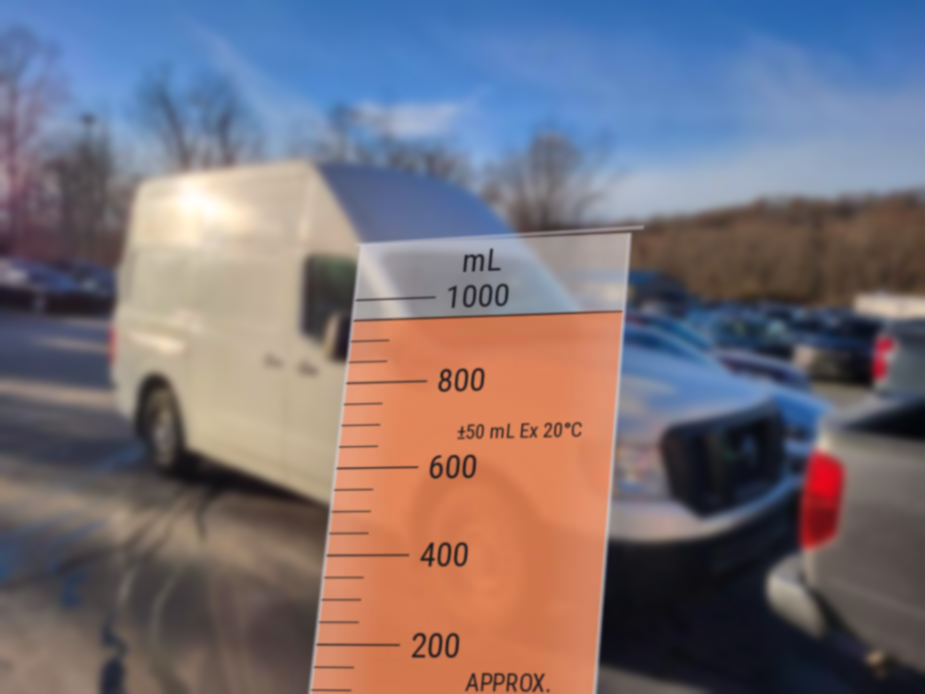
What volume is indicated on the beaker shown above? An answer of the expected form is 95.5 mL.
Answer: 950 mL
